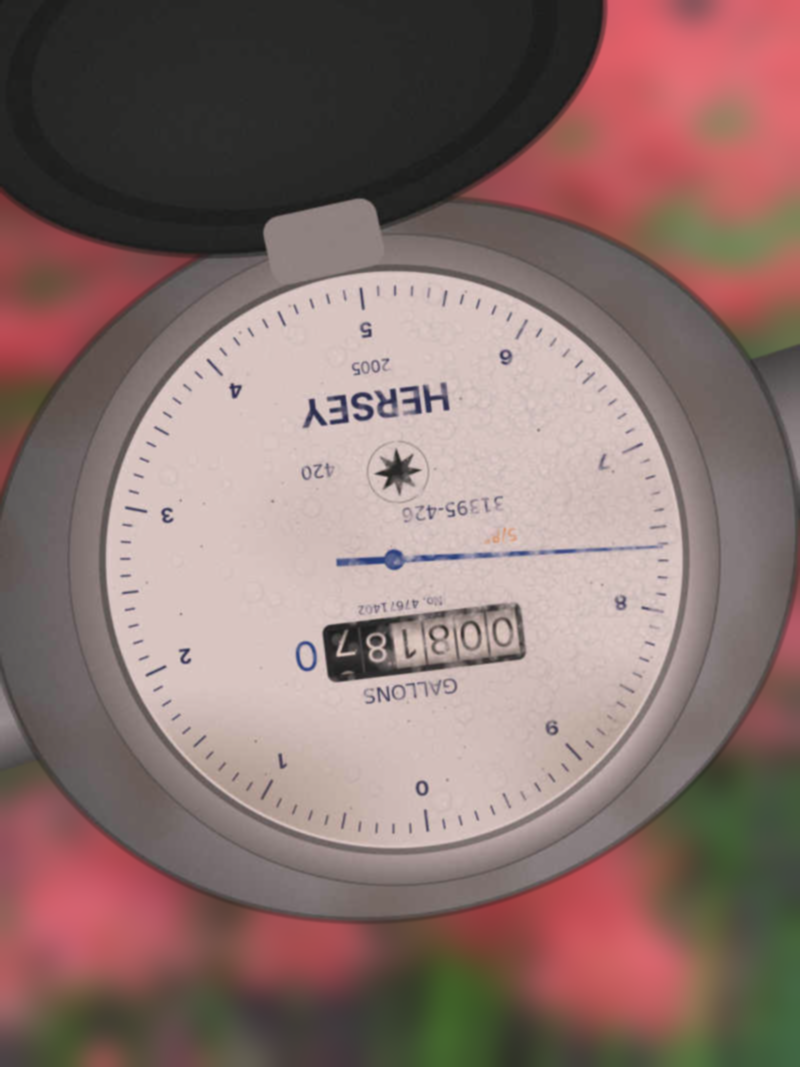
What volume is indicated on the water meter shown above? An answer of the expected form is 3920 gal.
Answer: 81867.6 gal
